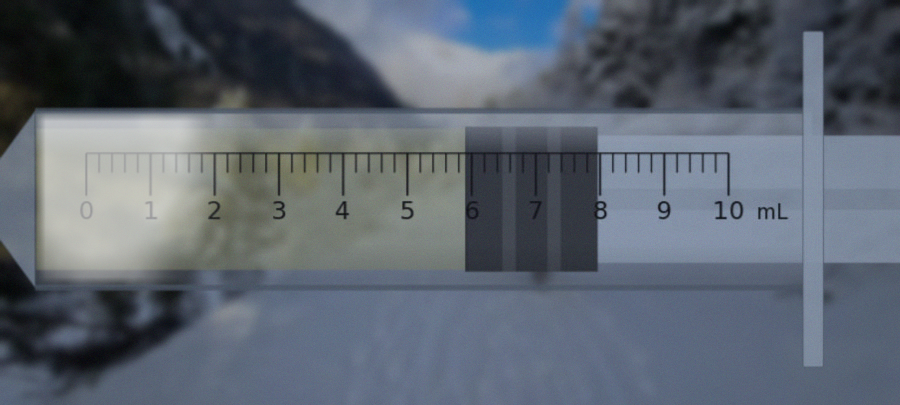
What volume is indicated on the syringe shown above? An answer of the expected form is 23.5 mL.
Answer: 5.9 mL
